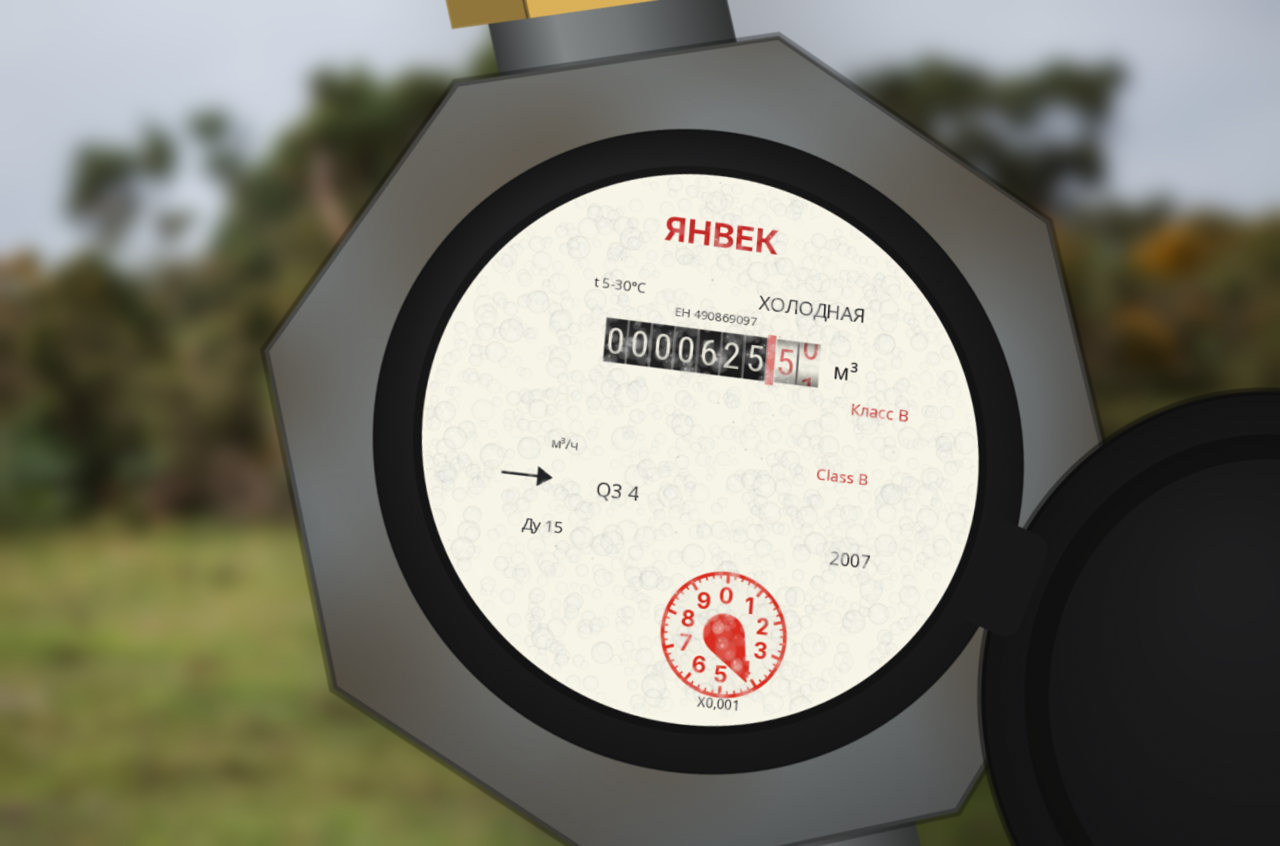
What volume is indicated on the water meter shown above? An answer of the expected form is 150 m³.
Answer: 625.504 m³
